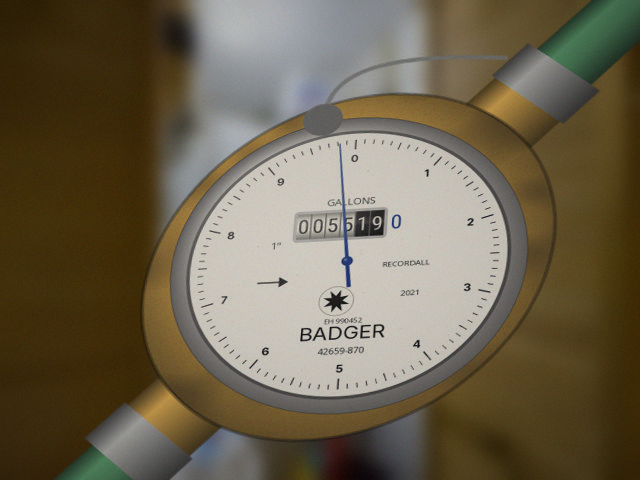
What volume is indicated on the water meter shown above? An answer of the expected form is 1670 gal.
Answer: 55189.8 gal
